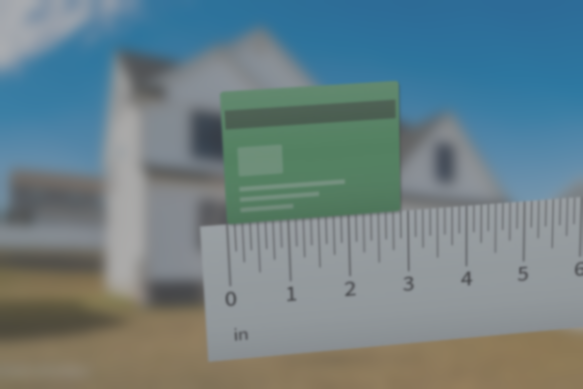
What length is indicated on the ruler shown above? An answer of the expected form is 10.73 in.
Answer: 2.875 in
